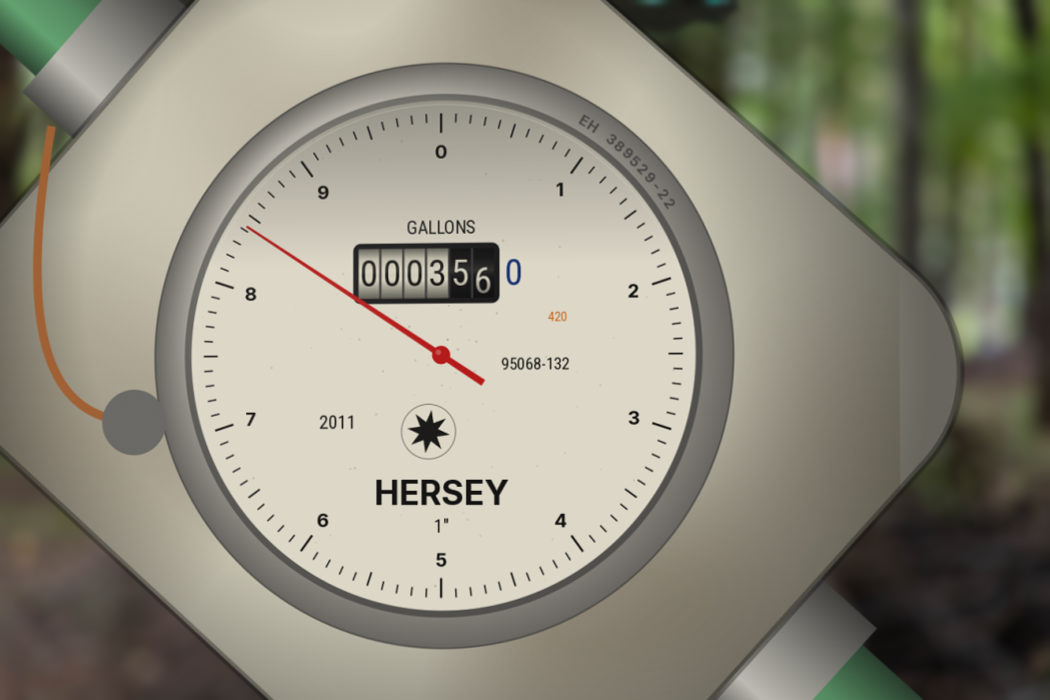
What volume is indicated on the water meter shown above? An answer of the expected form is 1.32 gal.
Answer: 3558.4 gal
